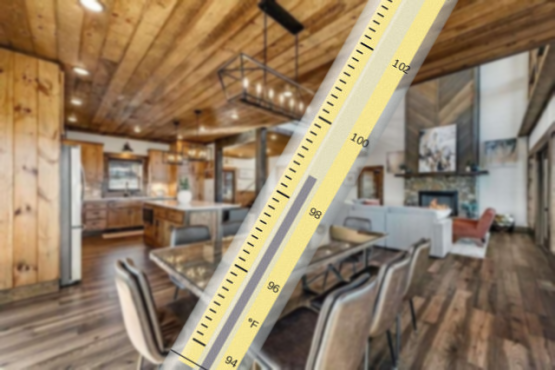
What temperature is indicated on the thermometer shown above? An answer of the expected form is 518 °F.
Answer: 98.7 °F
